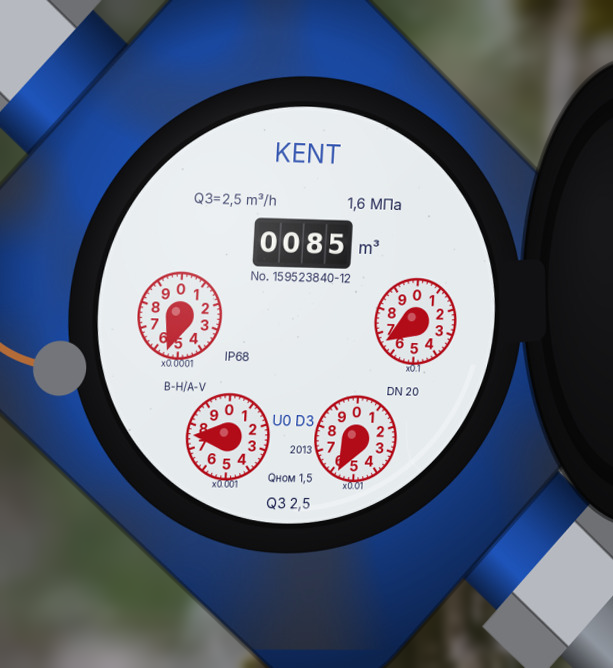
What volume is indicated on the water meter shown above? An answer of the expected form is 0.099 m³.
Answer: 85.6575 m³
